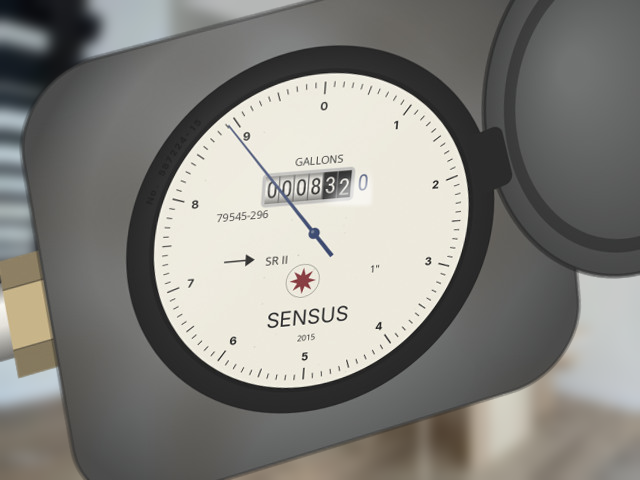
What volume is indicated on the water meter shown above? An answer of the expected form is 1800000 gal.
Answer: 8318.9 gal
